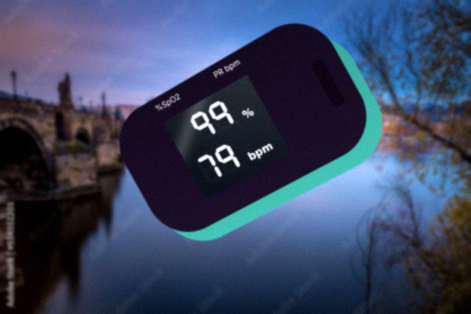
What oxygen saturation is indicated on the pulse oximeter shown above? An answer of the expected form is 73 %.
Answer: 99 %
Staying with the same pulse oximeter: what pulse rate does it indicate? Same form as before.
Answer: 79 bpm
